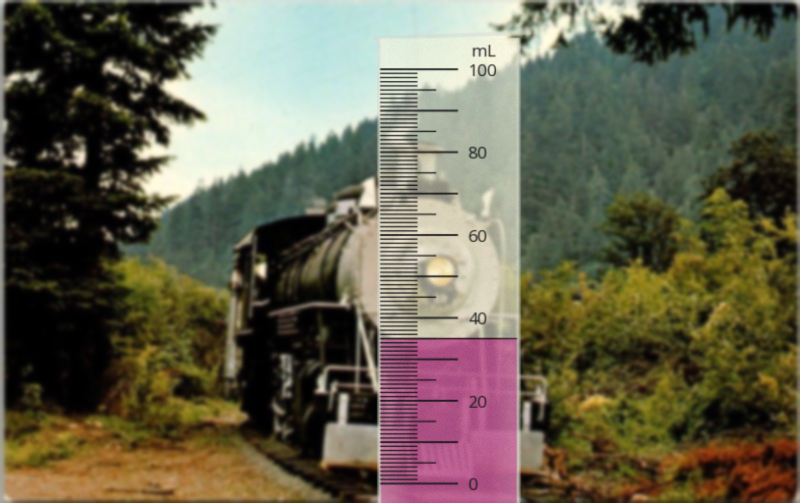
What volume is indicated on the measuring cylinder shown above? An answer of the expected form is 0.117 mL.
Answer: 35 mL
